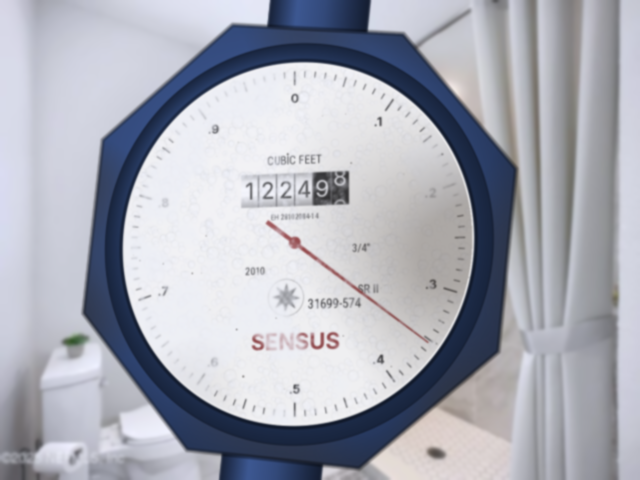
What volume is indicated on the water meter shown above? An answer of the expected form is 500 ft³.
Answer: 122498.35 ft³
